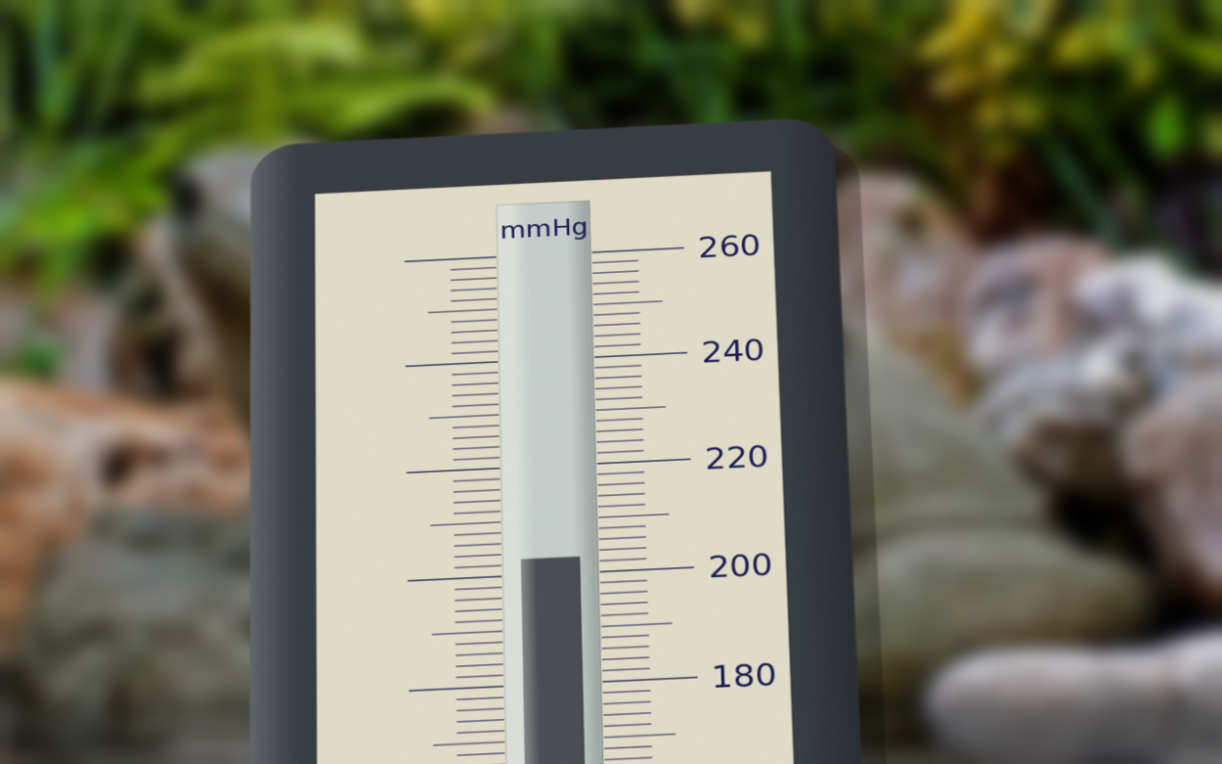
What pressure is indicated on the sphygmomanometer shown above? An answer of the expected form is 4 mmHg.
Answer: 203 mmHg
